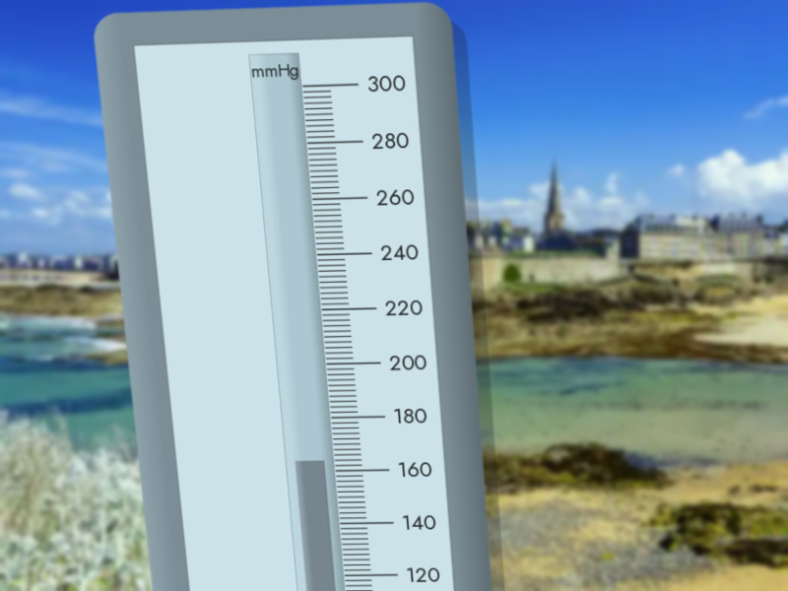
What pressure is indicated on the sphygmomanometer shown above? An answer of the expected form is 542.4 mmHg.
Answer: 164 mmHg
